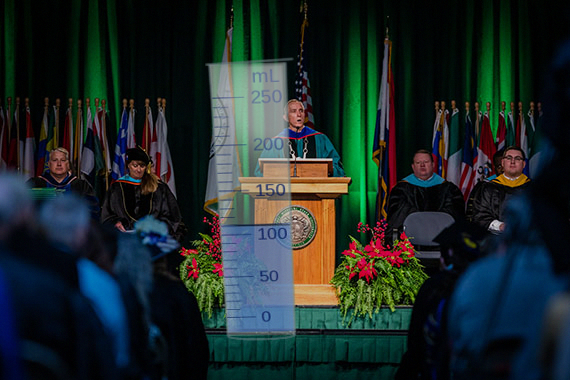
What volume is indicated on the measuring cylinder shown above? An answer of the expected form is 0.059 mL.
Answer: 110 mL
